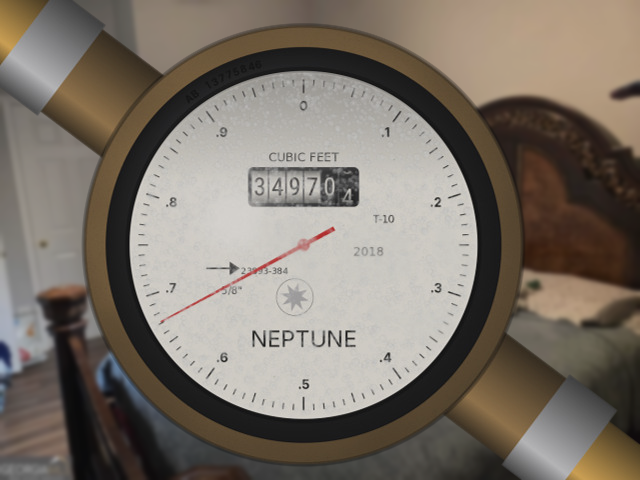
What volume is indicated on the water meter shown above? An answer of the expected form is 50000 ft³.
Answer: 349703.67 ft³
